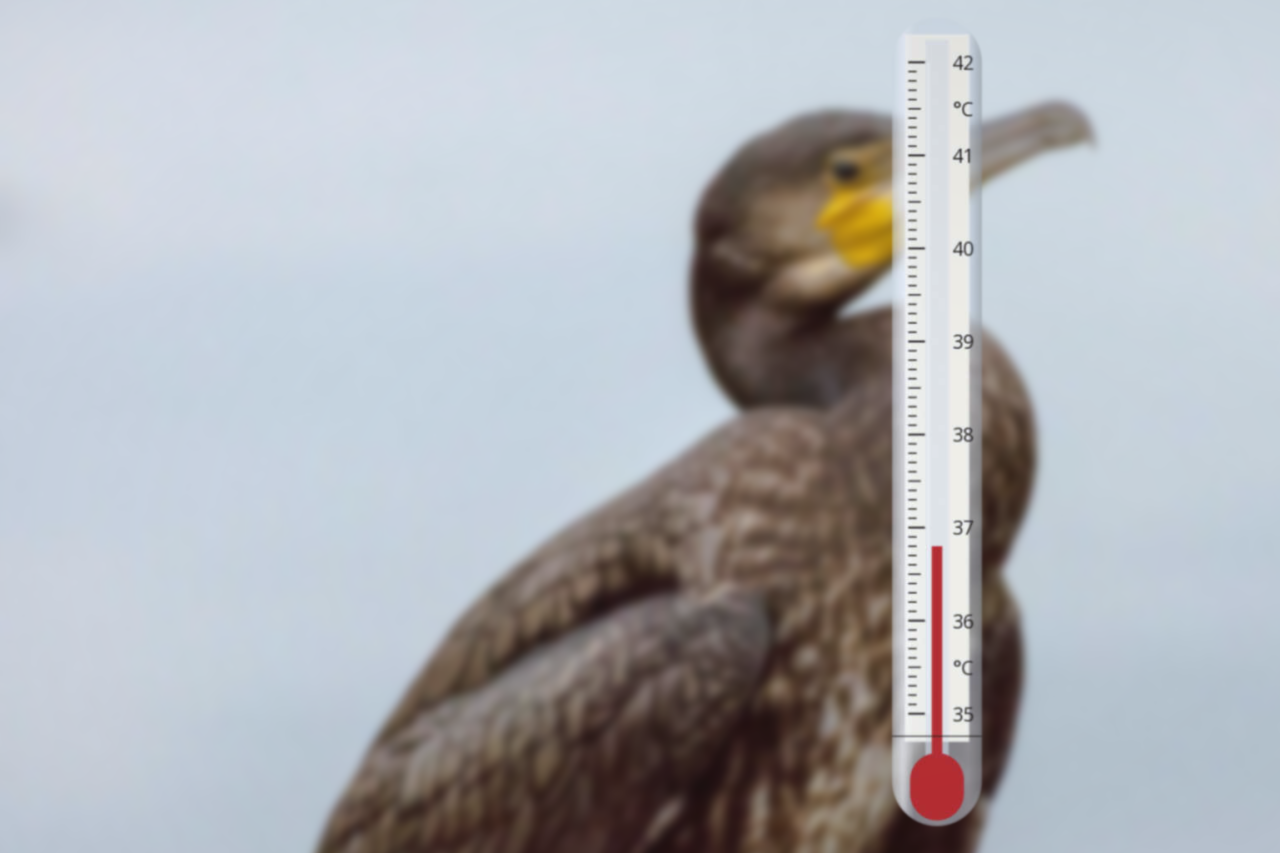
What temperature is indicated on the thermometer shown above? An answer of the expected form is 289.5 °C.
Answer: 36.8 °C
